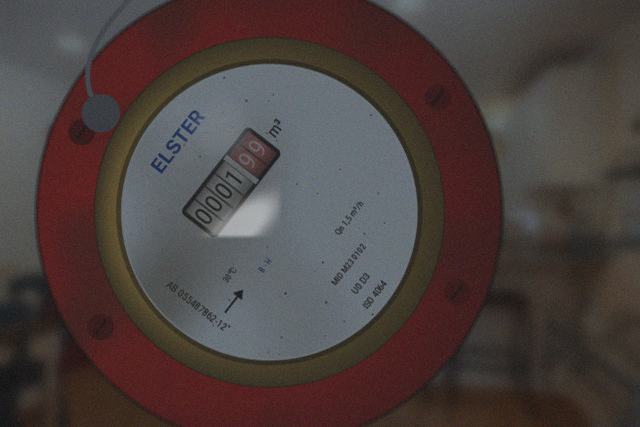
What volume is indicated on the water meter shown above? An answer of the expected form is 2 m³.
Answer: 1.99 m³
